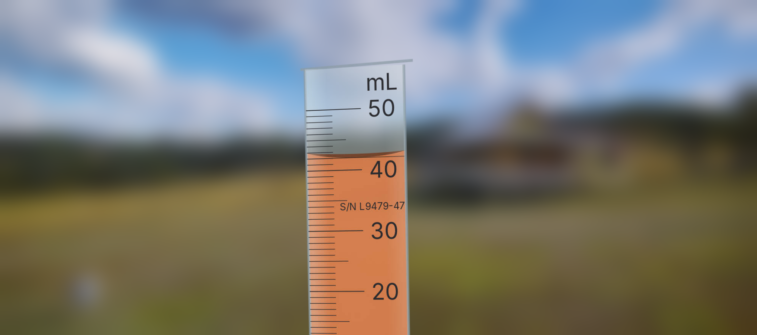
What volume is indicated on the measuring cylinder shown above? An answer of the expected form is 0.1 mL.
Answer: 42 mL
